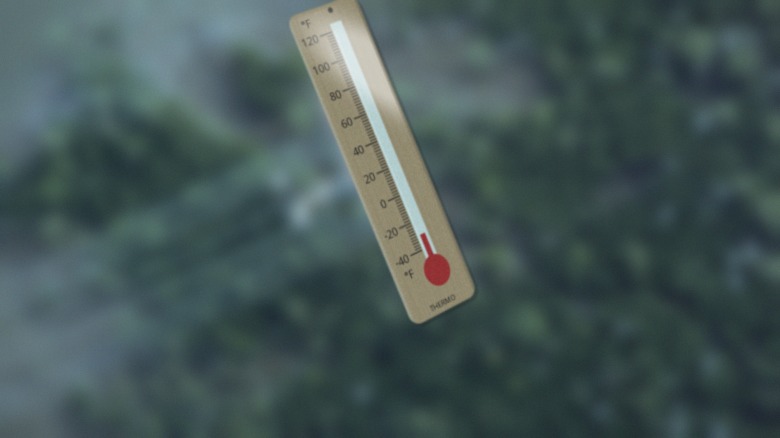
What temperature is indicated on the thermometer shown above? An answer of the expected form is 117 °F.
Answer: -30 °F
